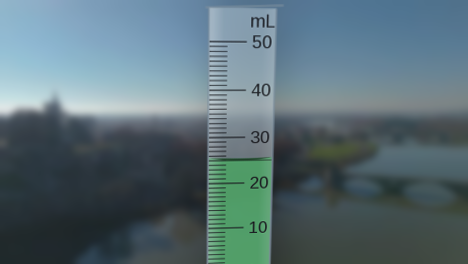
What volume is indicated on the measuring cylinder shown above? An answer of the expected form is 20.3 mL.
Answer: 25 mL
